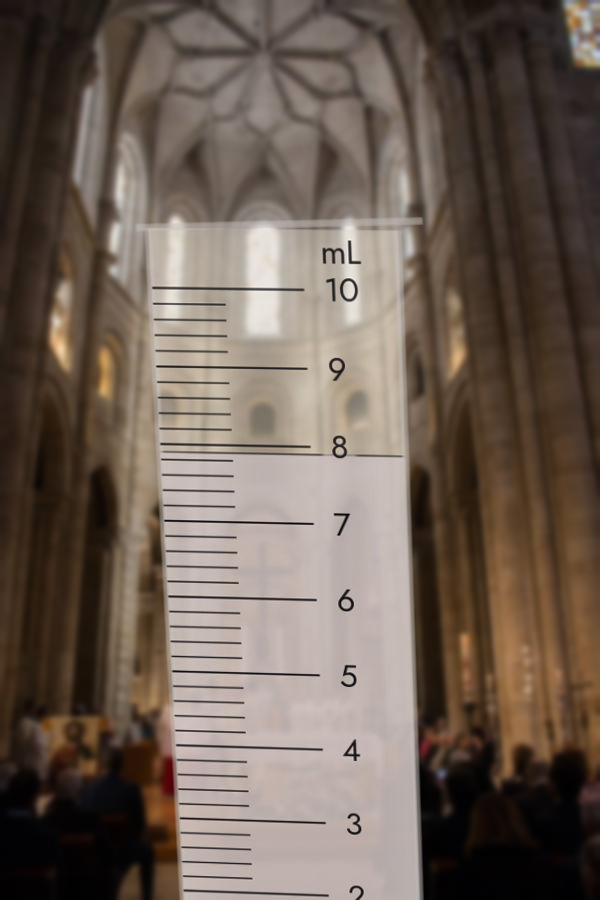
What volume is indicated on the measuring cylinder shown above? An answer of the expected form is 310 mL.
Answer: 7.9 mL
